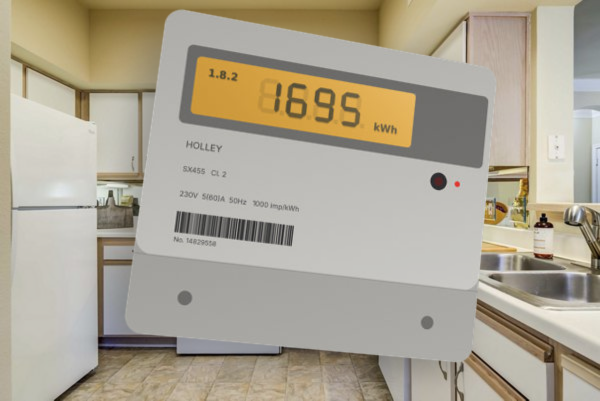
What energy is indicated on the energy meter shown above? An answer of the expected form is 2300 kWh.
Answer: 1695 kWh
